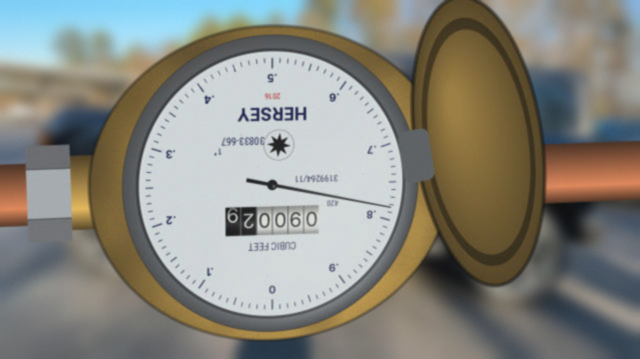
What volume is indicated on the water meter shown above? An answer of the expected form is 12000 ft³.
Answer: 90028.78 ft³
